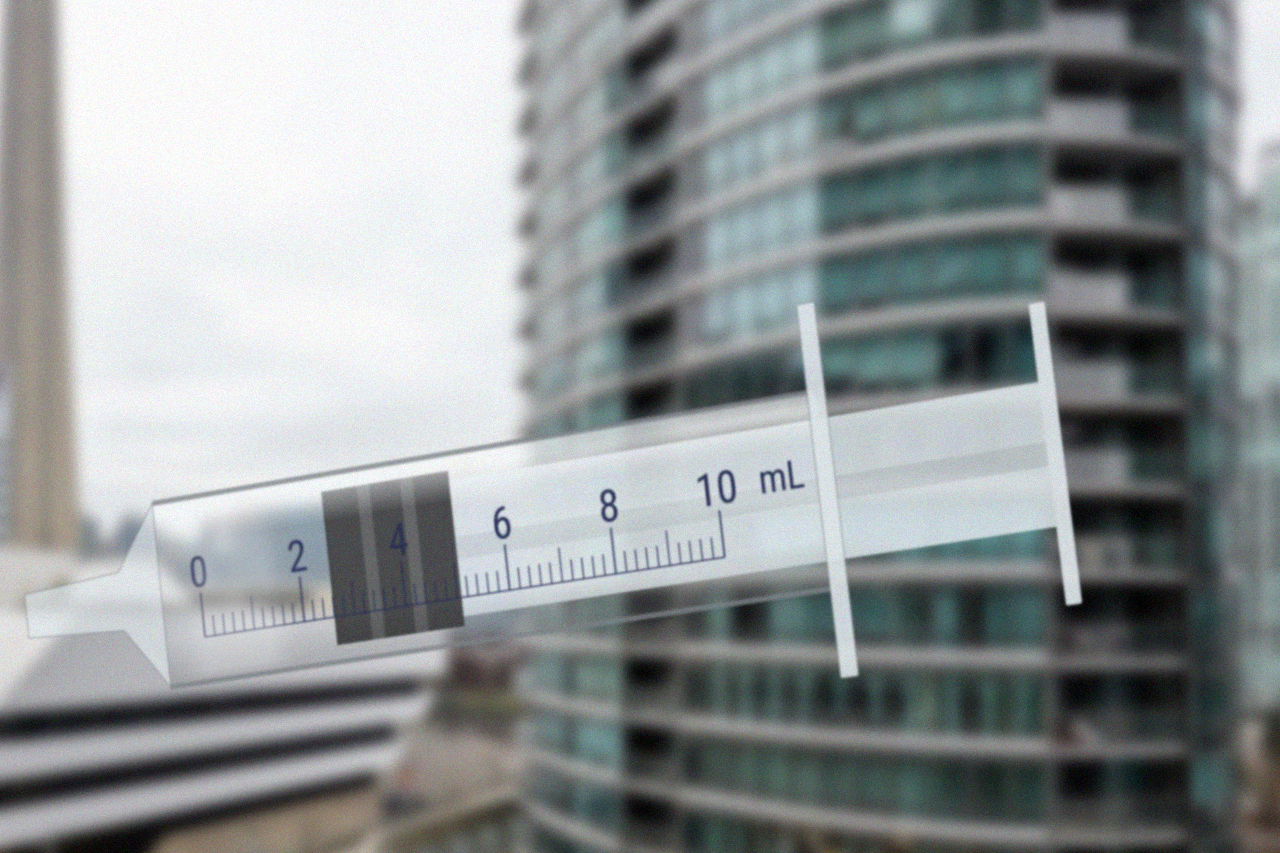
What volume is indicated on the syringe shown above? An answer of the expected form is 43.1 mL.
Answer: 2.6 mL
